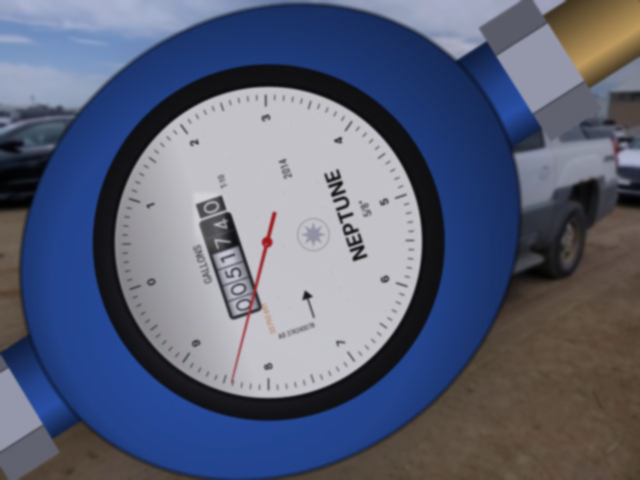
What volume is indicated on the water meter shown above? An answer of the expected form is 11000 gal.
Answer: 51738.4 gal
